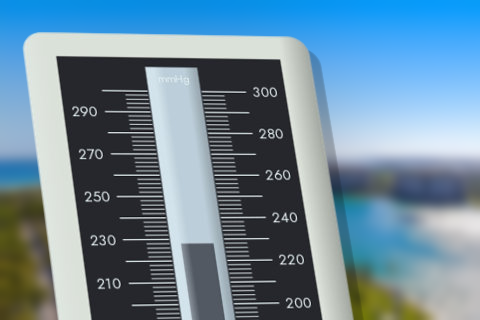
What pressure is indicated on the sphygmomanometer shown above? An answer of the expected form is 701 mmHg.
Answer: 228 mmHg
